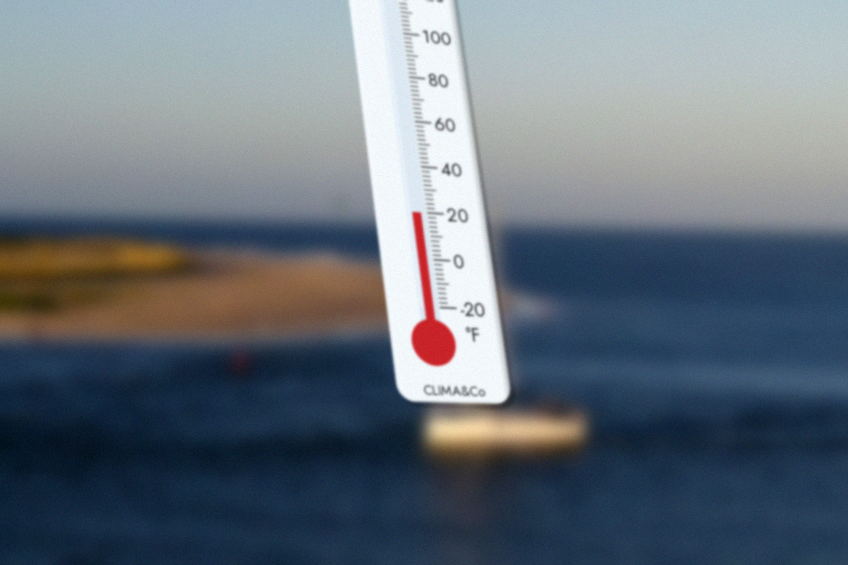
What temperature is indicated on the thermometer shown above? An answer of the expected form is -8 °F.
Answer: 20 °F
